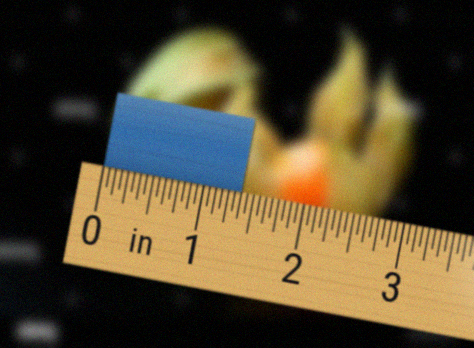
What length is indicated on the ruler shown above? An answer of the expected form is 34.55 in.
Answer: 1.375 in
